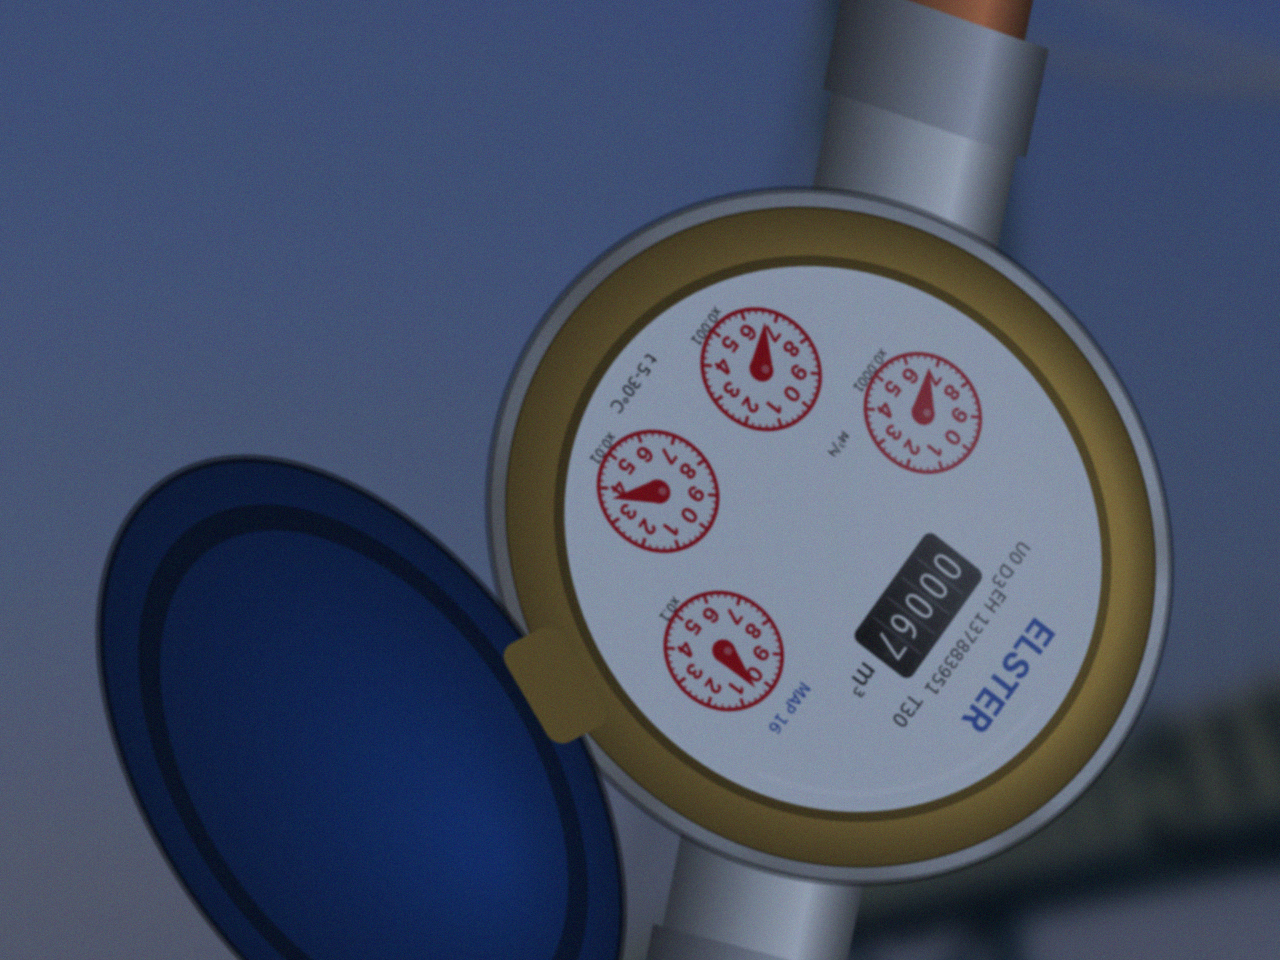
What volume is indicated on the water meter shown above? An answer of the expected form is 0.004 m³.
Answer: 67.0366 m³
